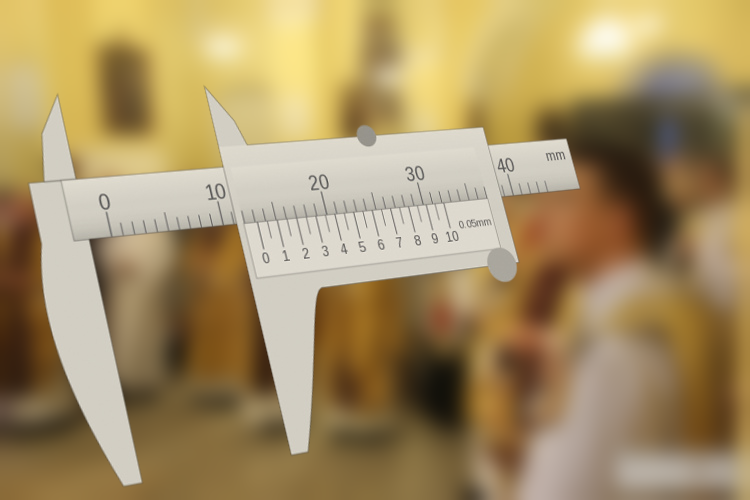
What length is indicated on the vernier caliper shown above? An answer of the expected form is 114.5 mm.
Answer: 13.2 mm
